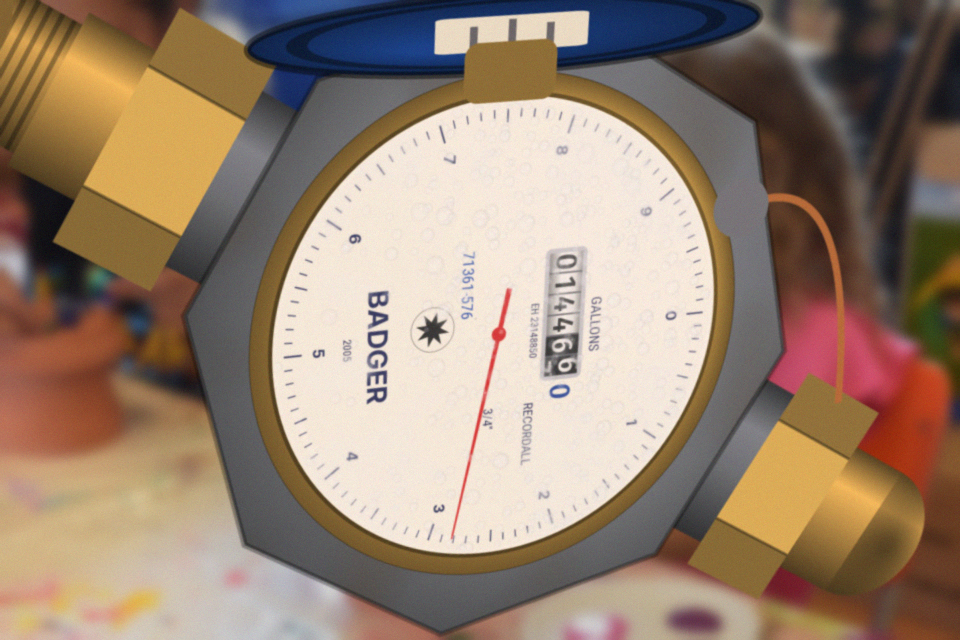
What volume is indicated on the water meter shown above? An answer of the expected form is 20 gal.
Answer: 144662.8 gal
